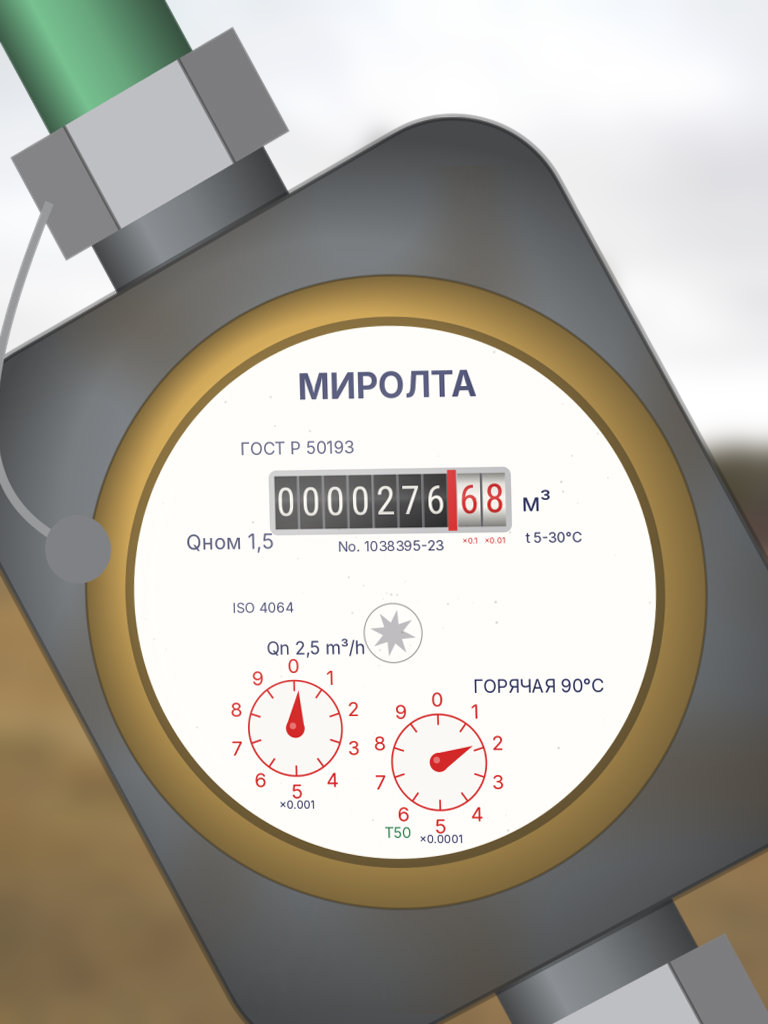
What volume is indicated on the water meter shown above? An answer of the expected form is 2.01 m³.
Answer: 276.6801 m³
